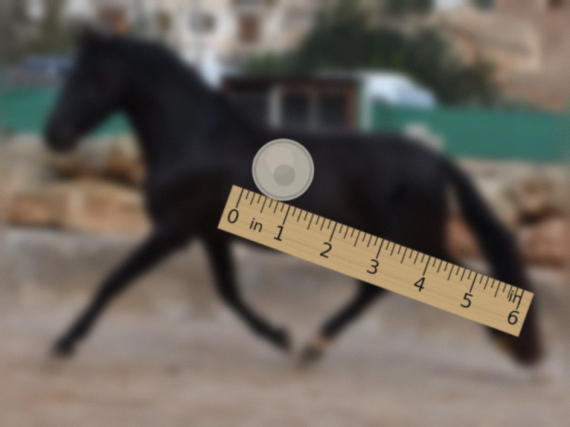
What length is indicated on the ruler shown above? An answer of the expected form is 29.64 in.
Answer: 1.25 in
